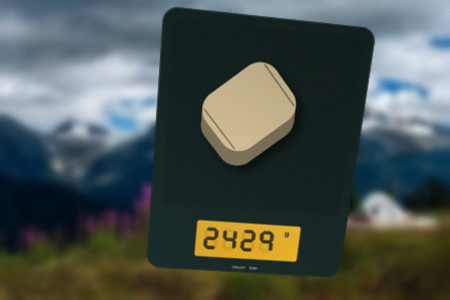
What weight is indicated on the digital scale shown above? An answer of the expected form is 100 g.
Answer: 2429 g
